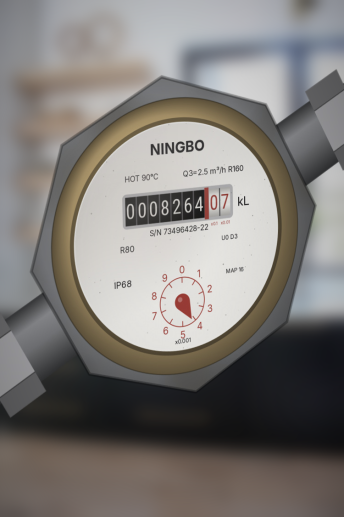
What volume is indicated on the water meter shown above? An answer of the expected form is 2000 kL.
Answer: 8264.074 kL
